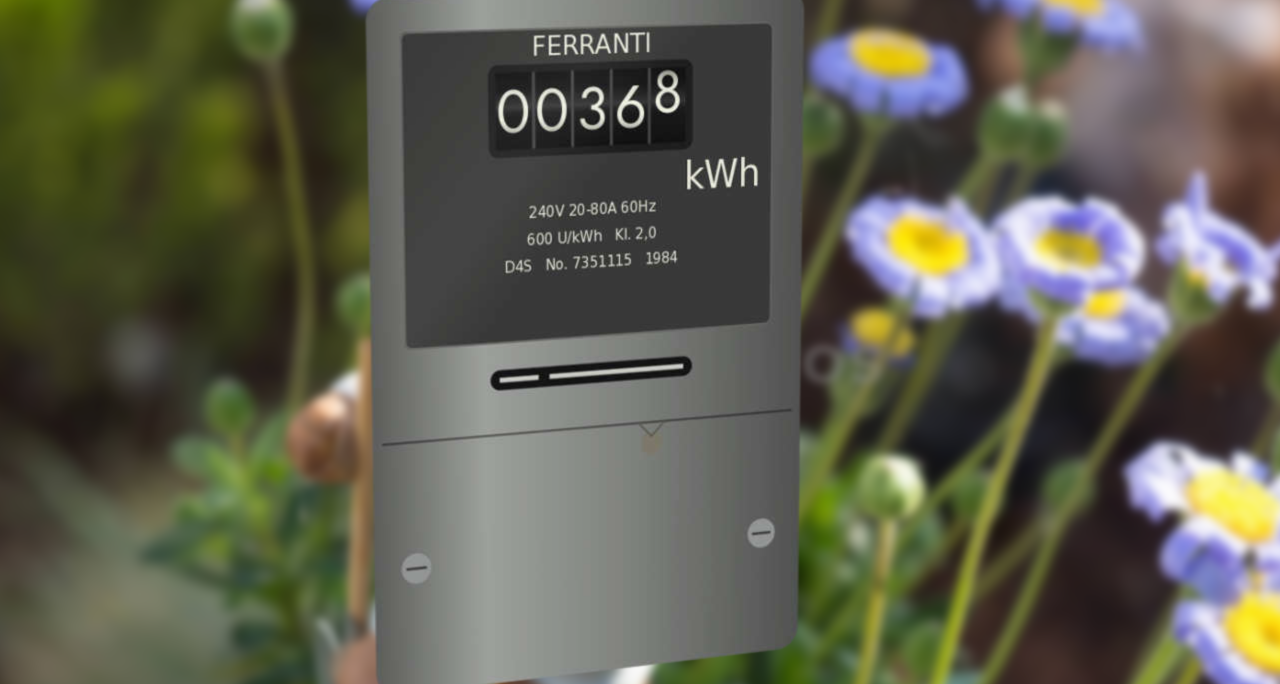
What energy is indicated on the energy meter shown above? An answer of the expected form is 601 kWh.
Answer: 368 kWh
